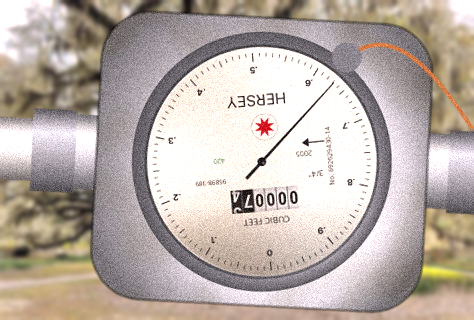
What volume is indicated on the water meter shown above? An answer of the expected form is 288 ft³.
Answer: 73.63 ft³
